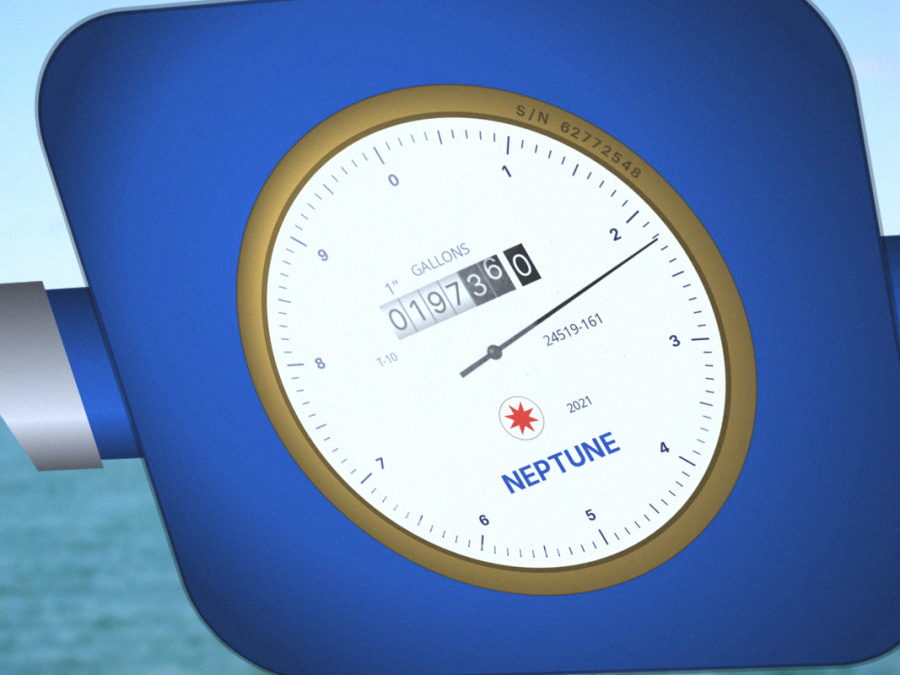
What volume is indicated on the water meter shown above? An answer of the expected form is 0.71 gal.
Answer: 197362.2 gal
